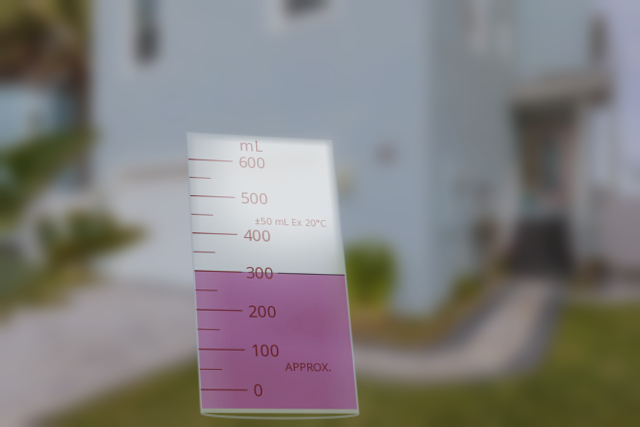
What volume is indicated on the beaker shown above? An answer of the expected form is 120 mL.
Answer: 300 mL
